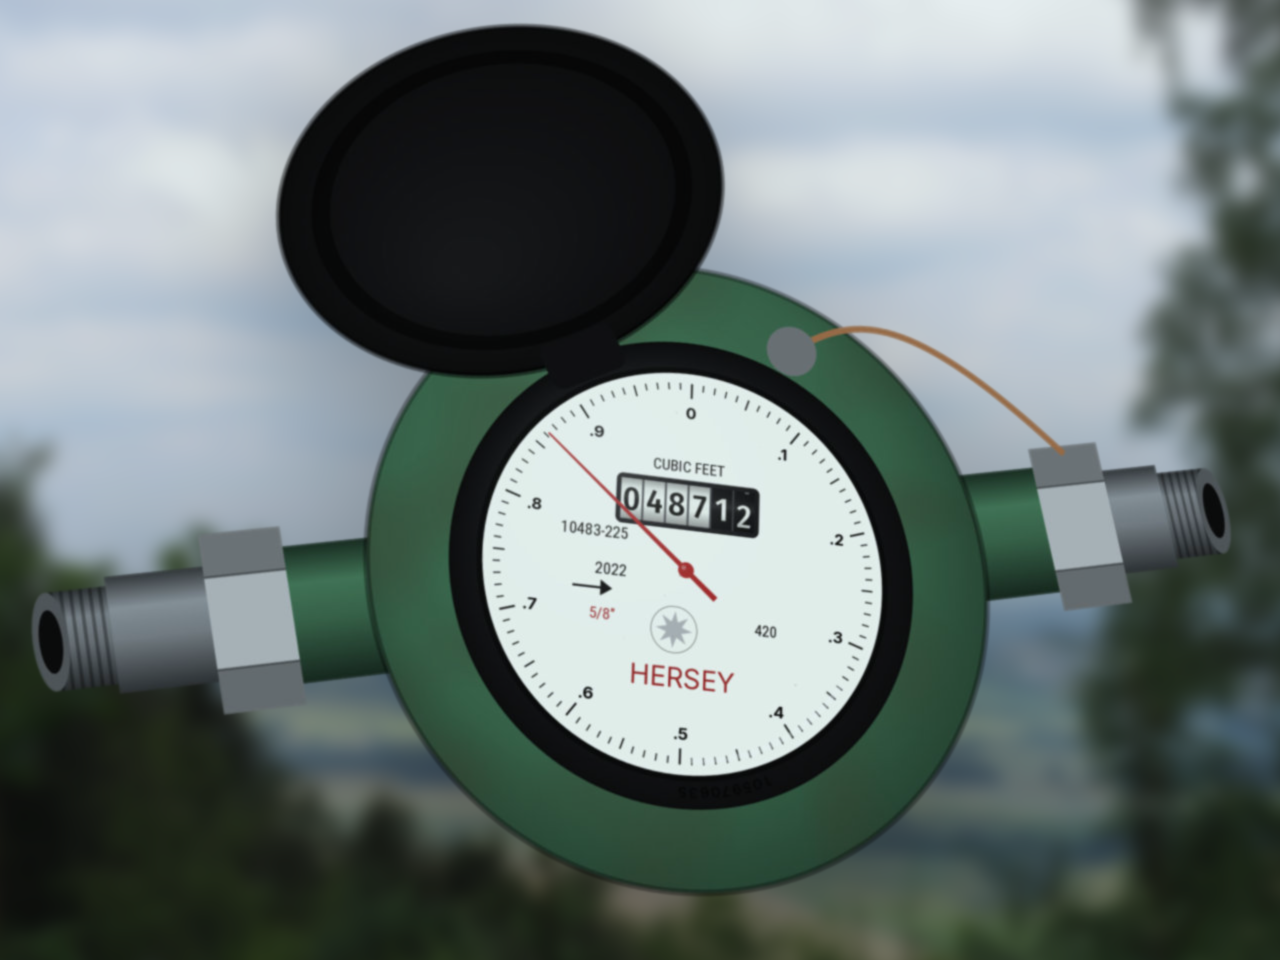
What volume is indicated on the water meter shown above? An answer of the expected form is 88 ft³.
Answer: 48711.86 ft³
